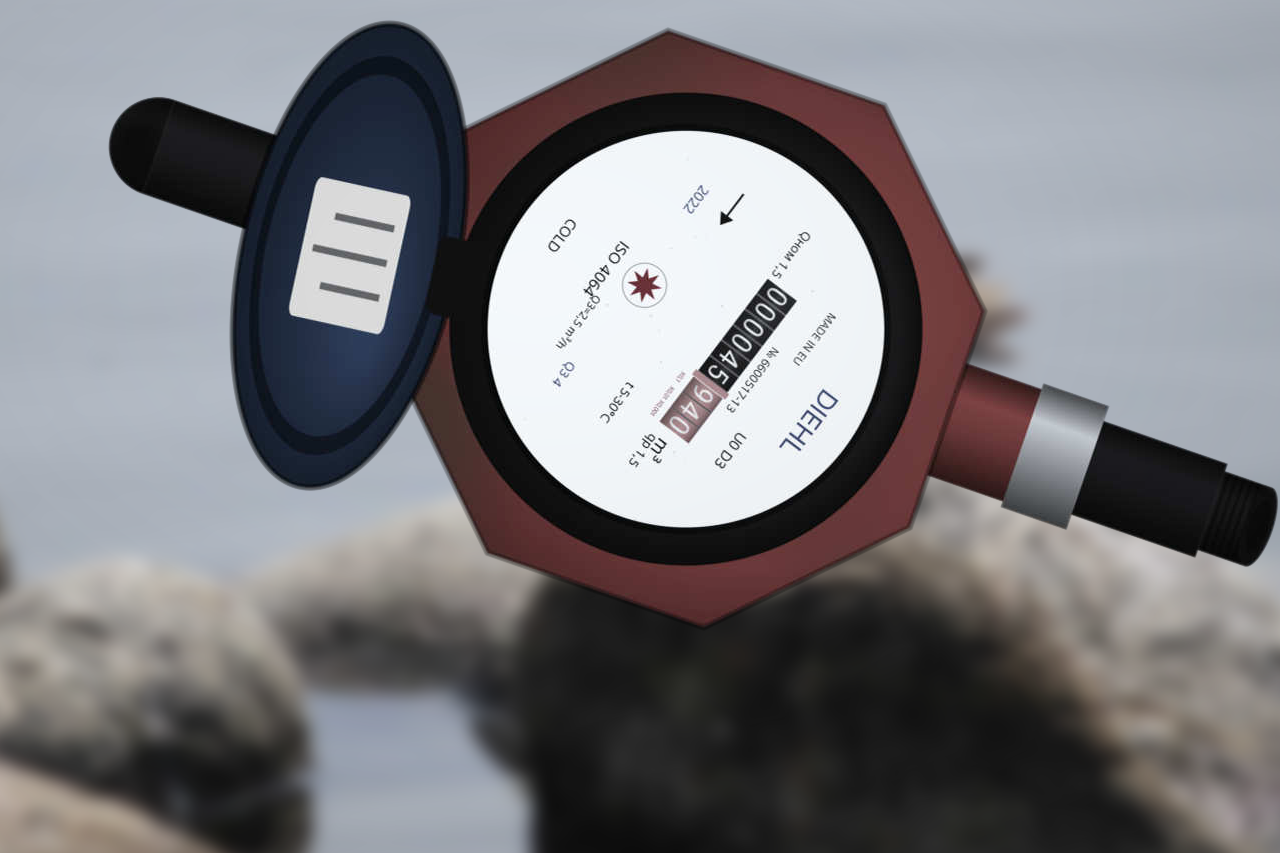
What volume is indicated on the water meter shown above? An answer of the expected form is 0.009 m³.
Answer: 45.940 m³
